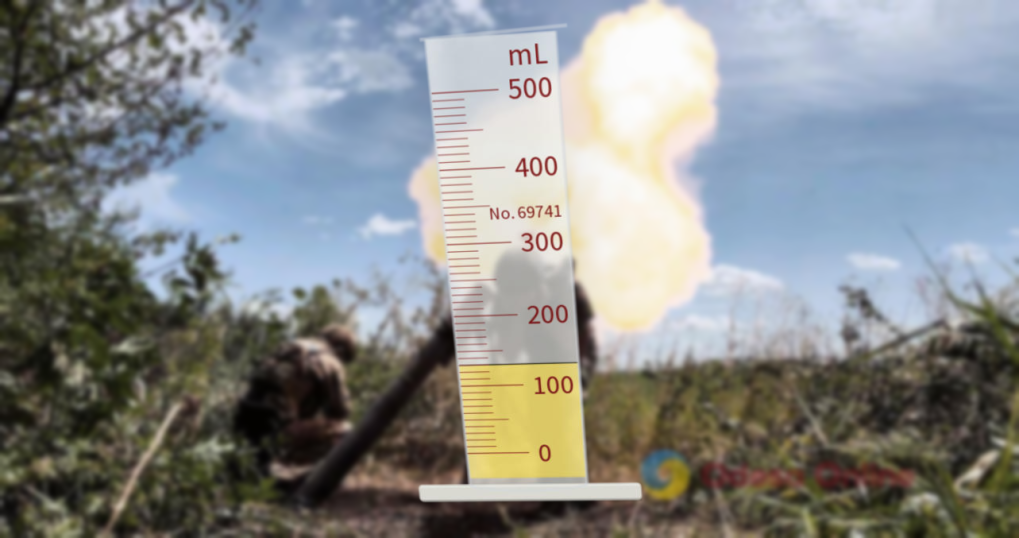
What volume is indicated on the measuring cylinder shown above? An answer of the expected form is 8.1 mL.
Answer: 130 mL
